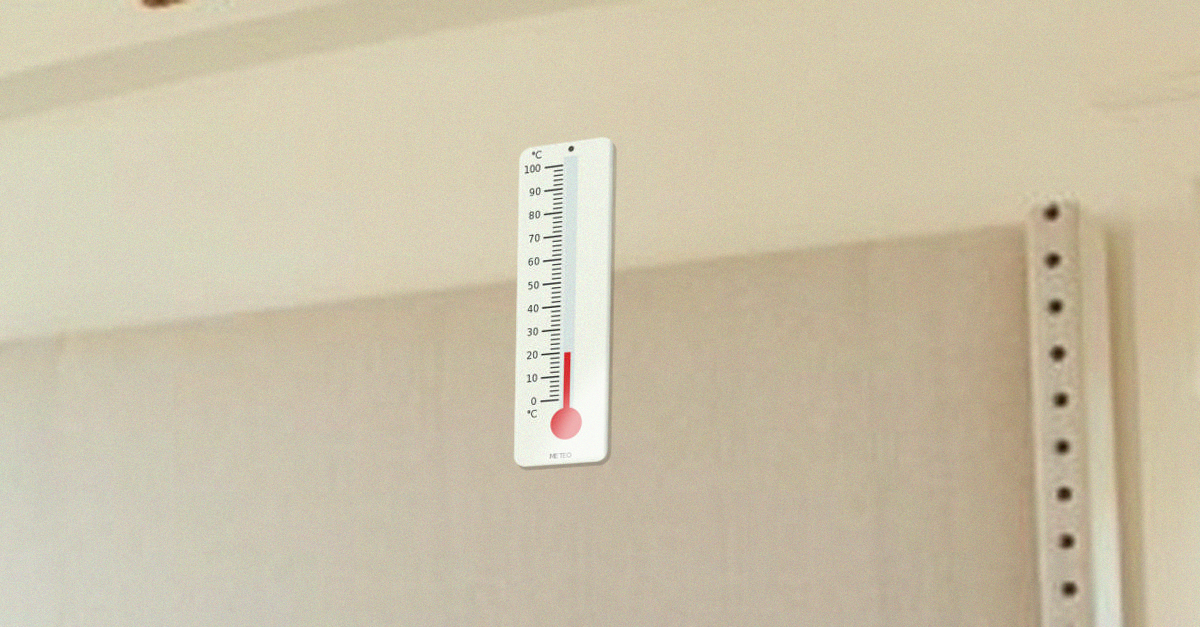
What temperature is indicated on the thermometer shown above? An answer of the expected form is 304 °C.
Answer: 20 °C
